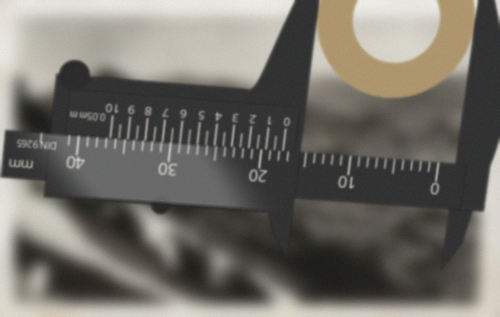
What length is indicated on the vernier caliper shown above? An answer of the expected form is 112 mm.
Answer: 17.6 mm
